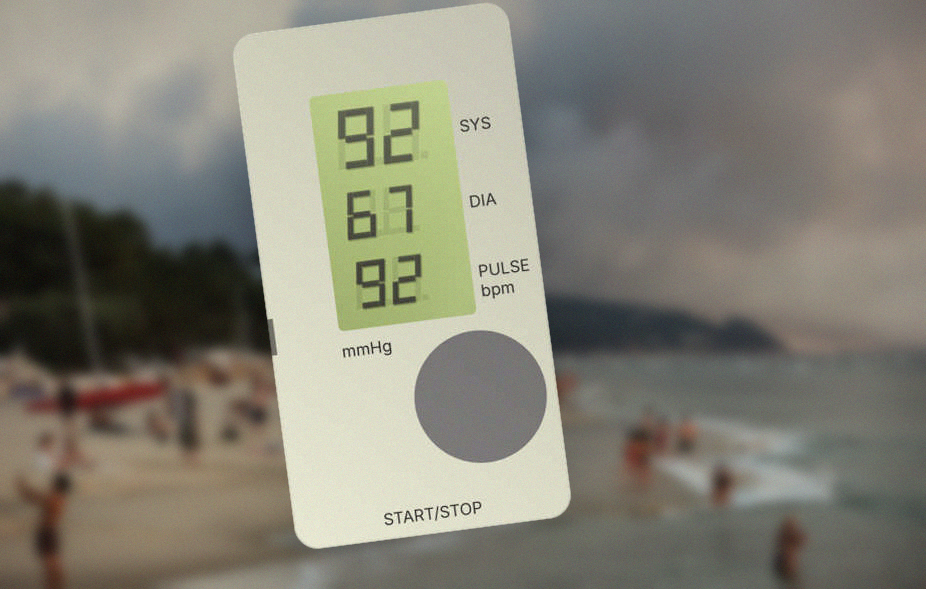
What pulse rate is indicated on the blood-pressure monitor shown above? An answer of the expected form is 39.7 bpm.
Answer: 92 bpm
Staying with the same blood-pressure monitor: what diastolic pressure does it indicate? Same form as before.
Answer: 67 mmHg
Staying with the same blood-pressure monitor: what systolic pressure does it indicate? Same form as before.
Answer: 92 mmHg
